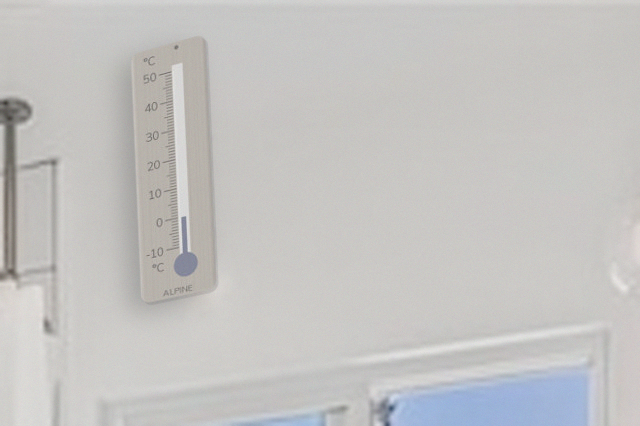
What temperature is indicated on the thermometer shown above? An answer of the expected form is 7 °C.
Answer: 0 °C
